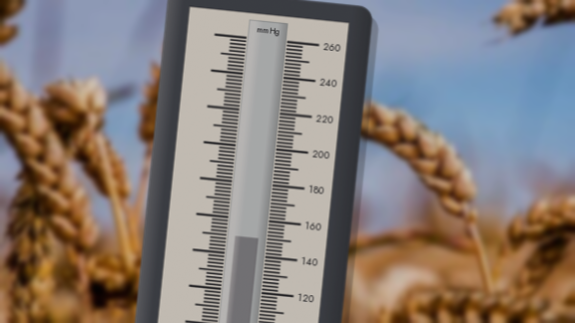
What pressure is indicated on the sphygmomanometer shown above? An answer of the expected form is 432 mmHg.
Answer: 150 mmHg
